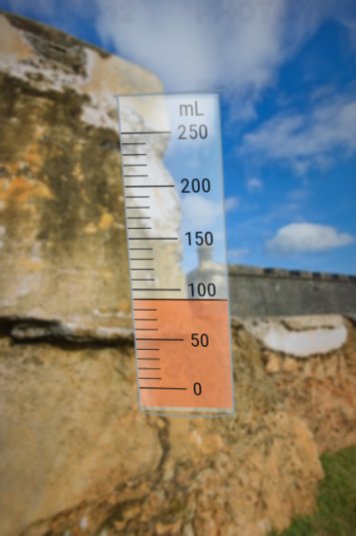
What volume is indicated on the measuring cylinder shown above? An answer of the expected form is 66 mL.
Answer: 90 mL
